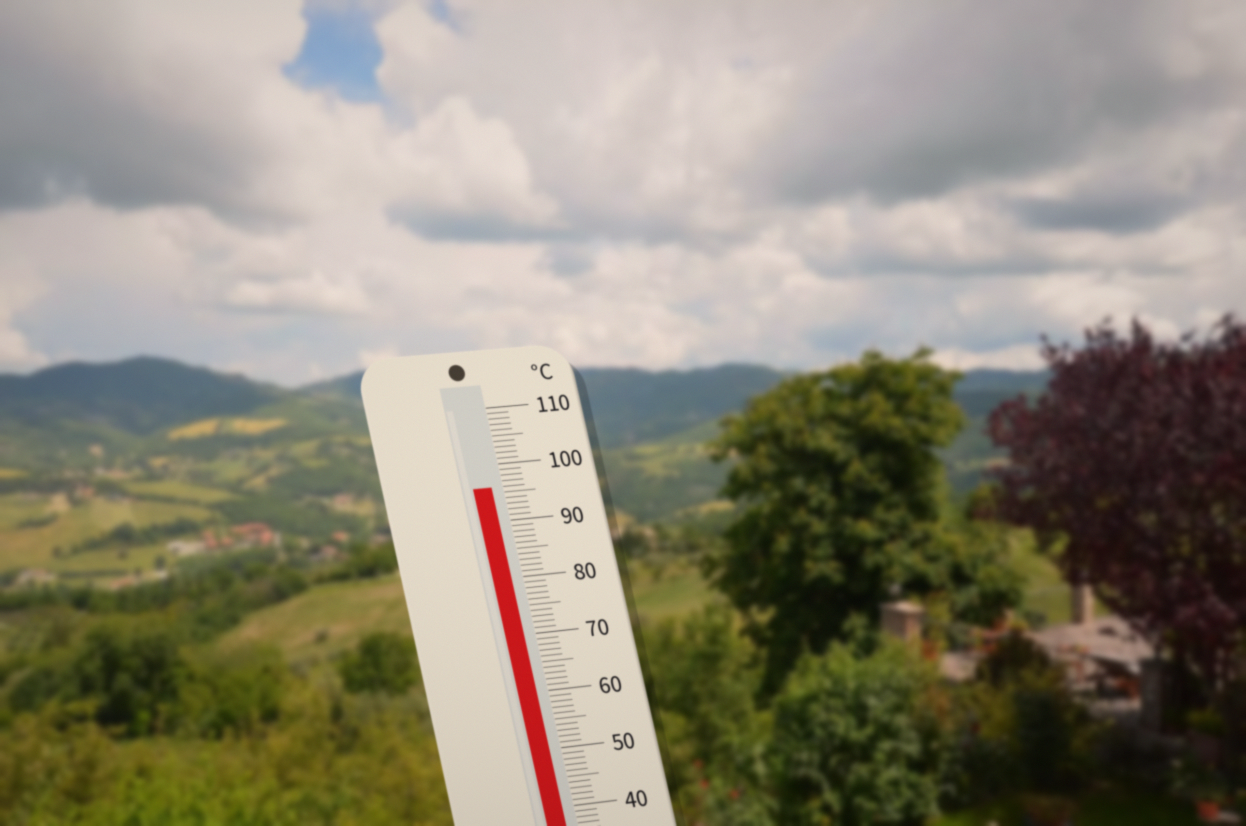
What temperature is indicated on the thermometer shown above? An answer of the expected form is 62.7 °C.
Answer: 96 °C
